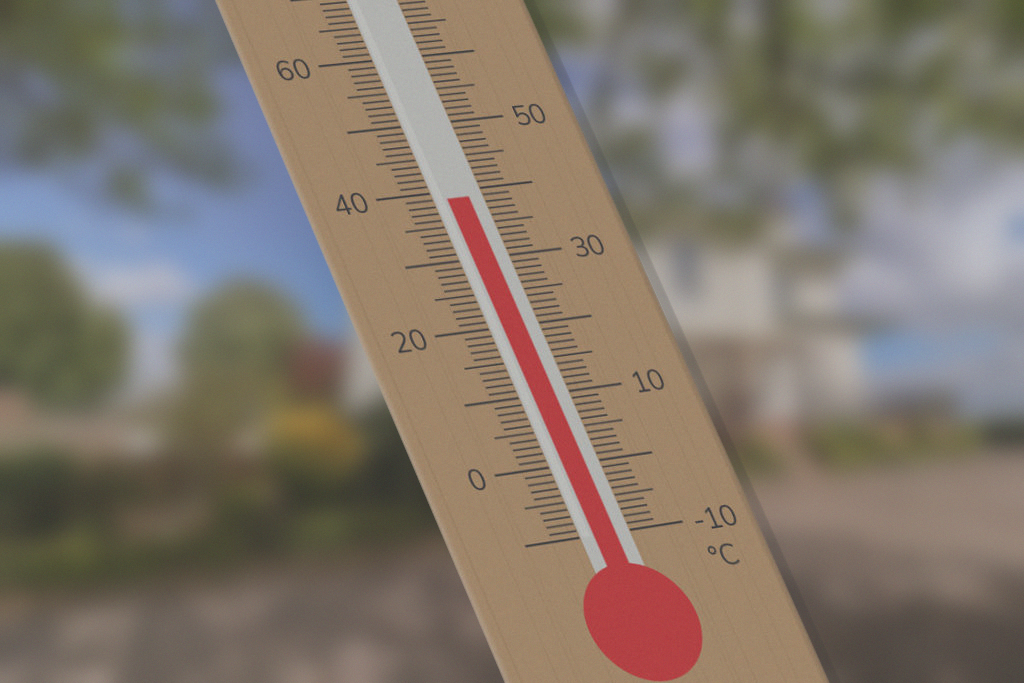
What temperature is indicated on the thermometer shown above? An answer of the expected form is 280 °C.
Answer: 39 °C
